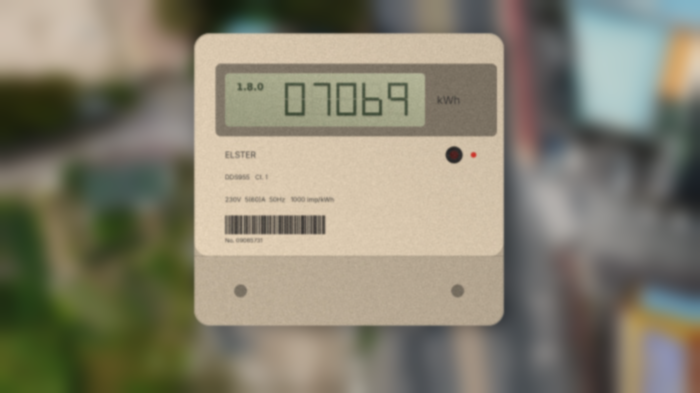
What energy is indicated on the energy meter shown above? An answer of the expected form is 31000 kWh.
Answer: 7069 kWh
